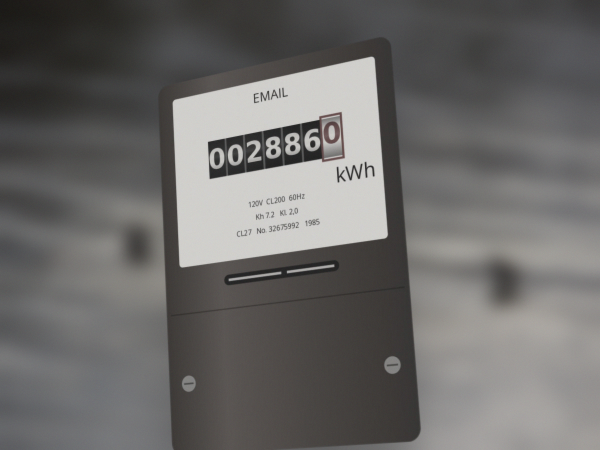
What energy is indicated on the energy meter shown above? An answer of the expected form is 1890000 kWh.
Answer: 2886.0 kWh
